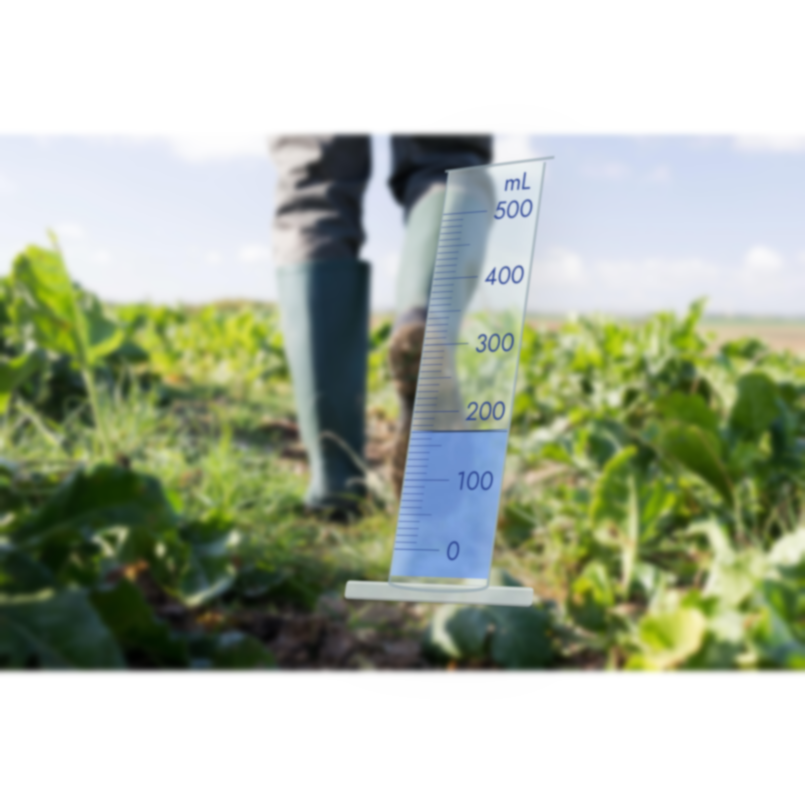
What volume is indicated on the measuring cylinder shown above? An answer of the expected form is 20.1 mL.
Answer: 170 mL
